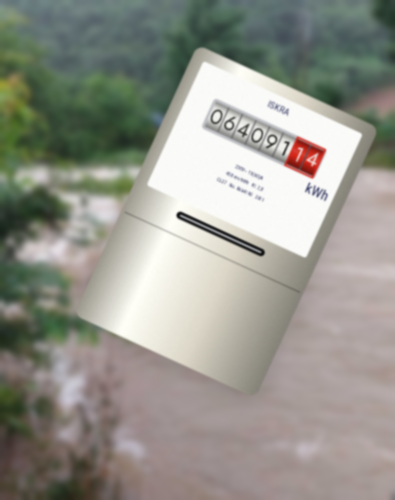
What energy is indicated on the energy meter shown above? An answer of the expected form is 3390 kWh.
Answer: 64091.14 kWh
